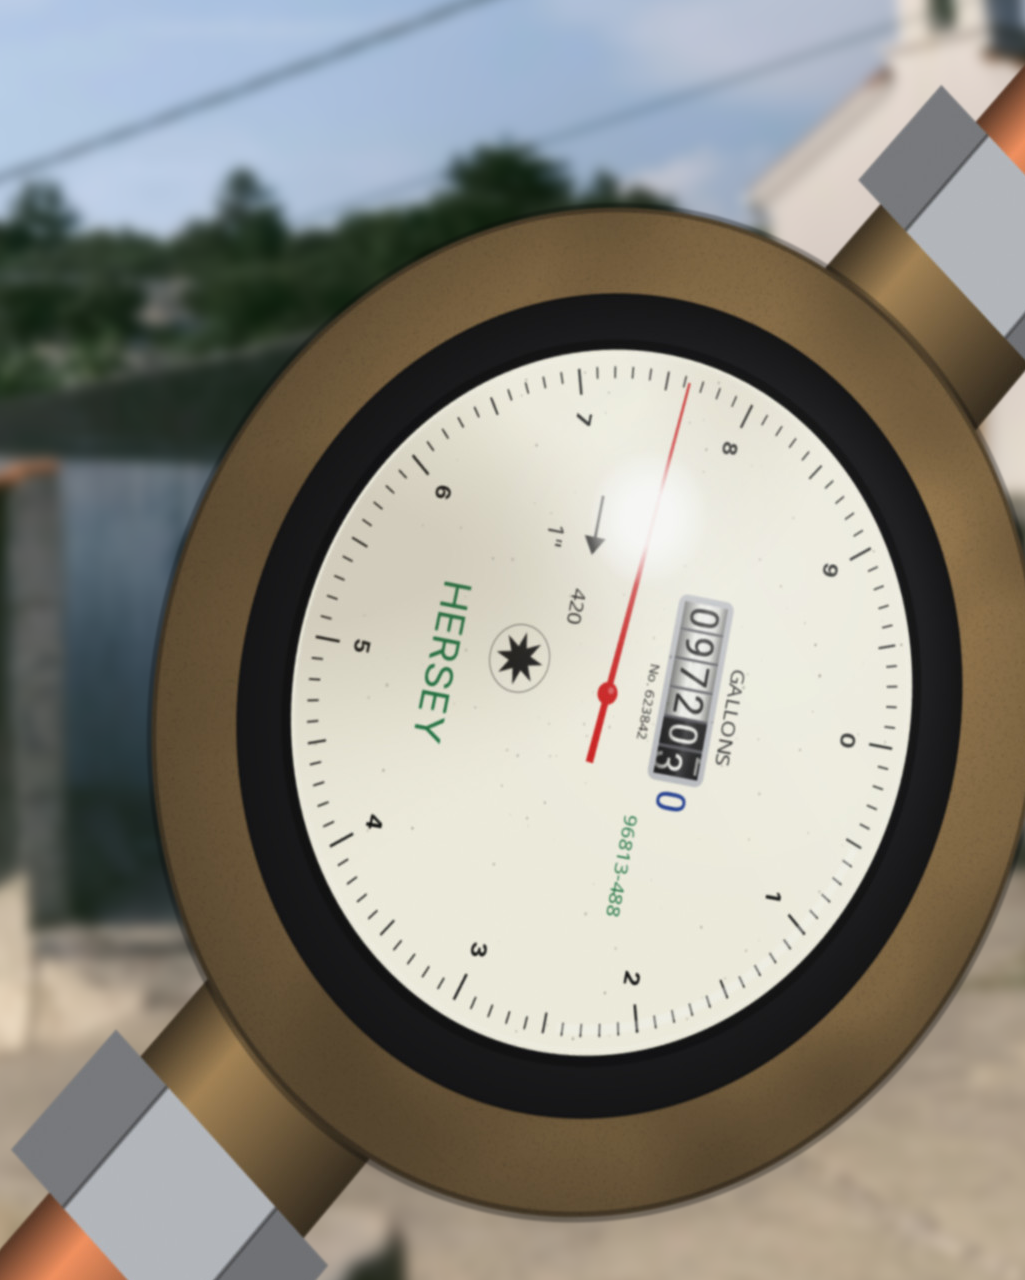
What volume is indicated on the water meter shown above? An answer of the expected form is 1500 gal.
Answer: 972027.6 gal
